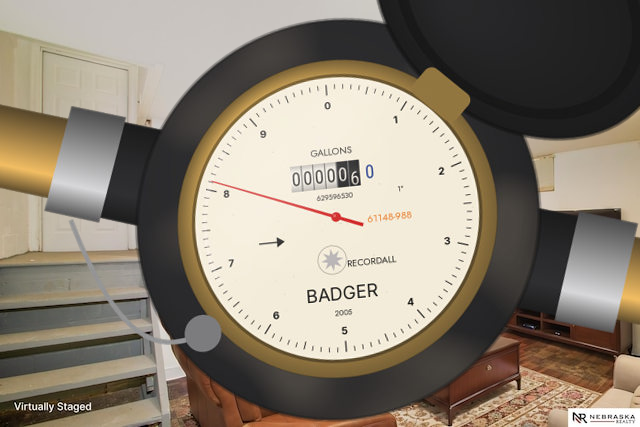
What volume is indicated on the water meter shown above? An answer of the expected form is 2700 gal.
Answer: 58.1 gal
